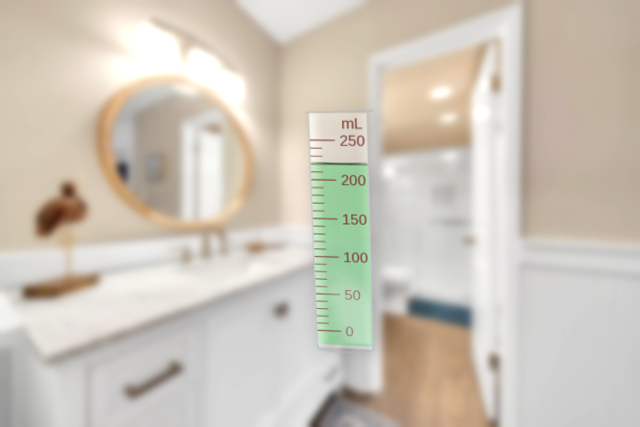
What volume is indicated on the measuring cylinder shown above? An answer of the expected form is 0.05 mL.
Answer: 220 mL
